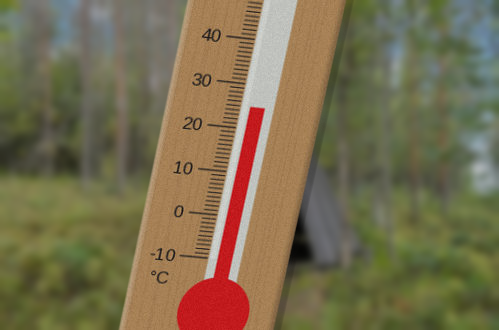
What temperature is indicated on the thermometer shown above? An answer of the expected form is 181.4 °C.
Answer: 25 °C
